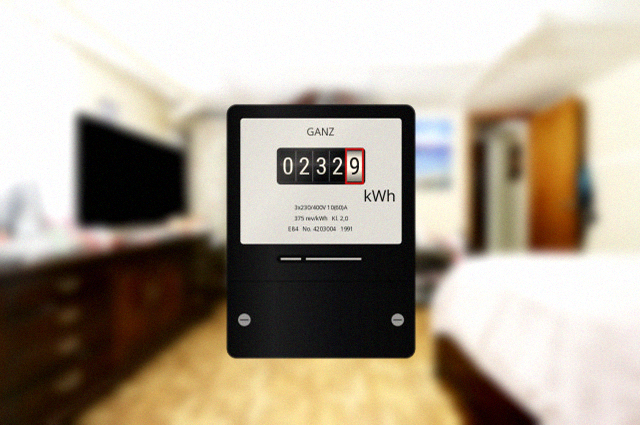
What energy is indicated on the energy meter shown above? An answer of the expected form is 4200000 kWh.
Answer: 232.9 kWh
